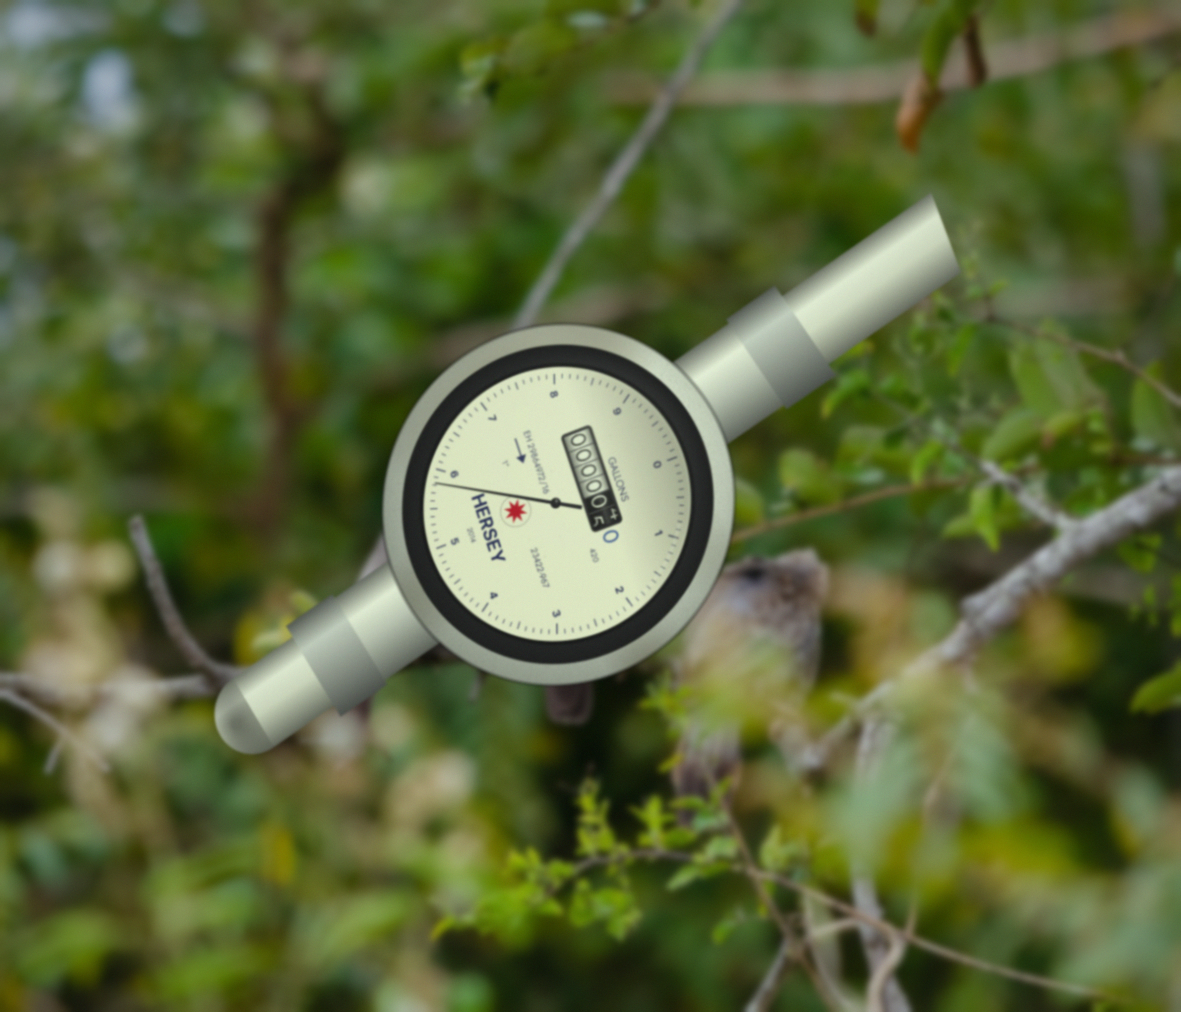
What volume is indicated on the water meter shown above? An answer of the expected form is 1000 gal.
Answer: 45.8 gal
